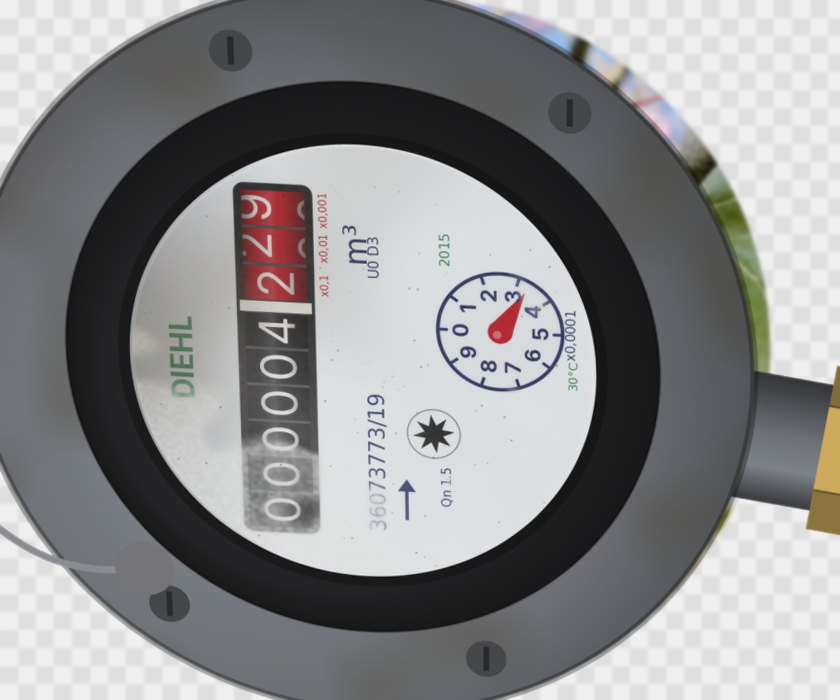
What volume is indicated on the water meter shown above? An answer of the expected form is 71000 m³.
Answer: 4.2293 m³
